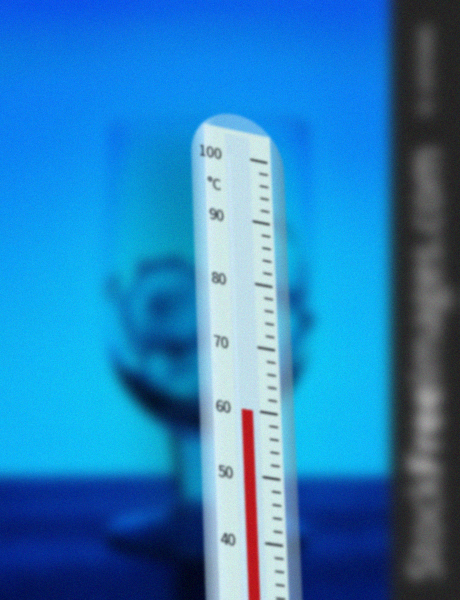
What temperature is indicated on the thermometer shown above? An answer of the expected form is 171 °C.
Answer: 60 °C
